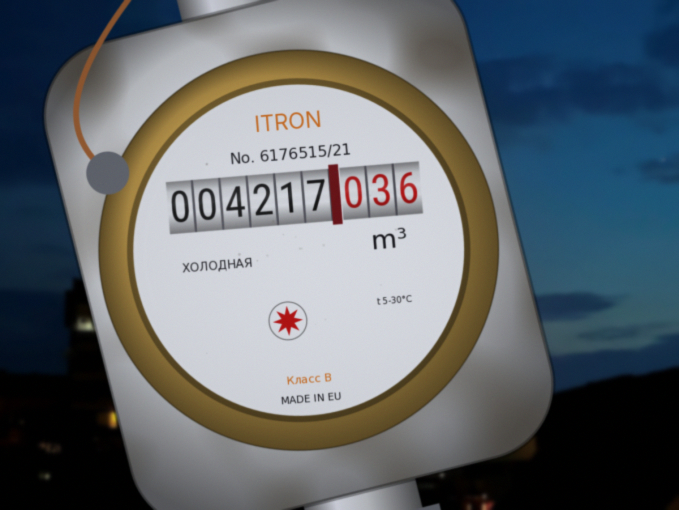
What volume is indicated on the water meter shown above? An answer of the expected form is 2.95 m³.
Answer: 4217.036 m³
